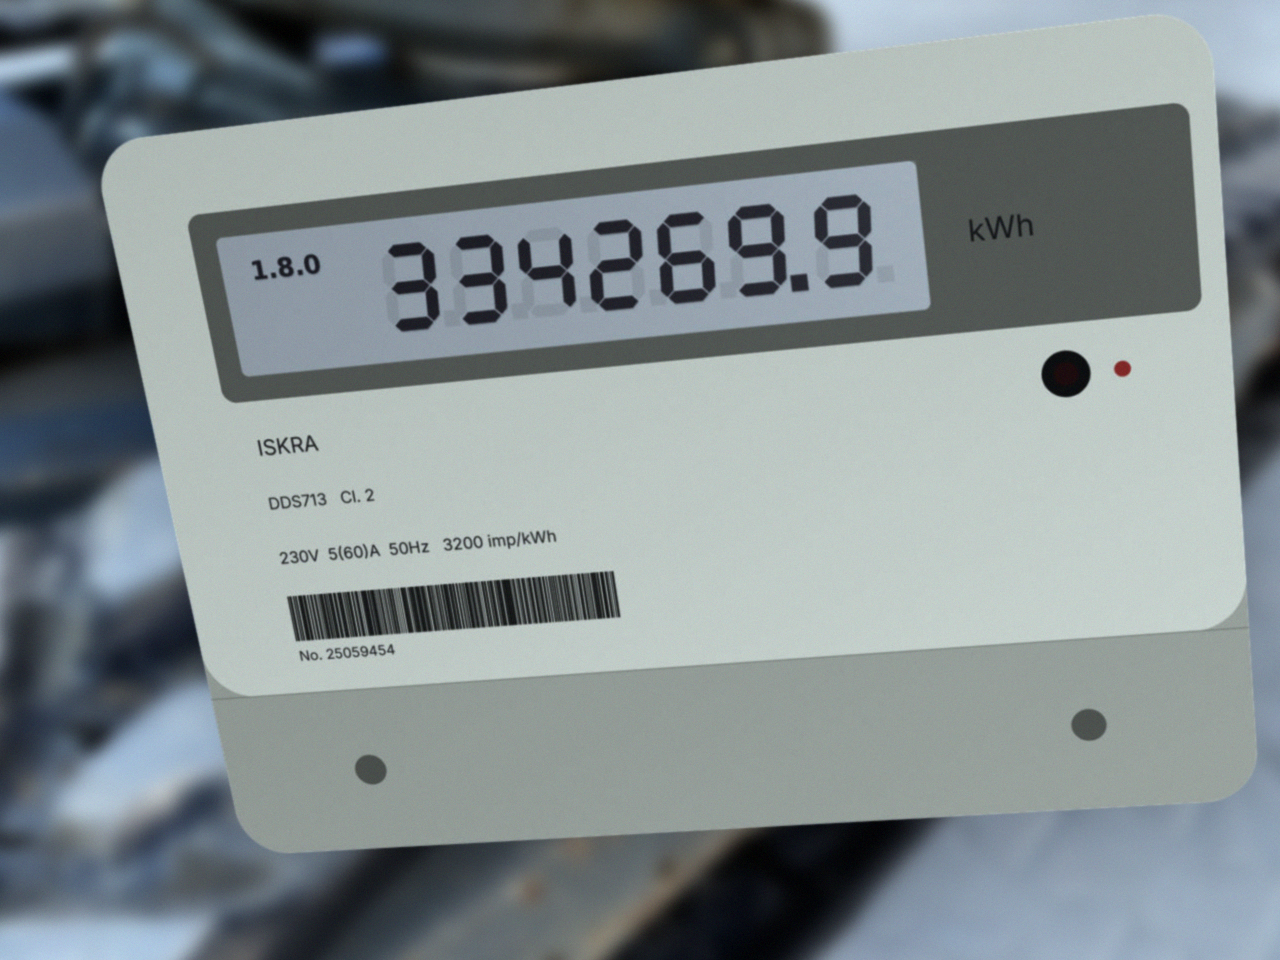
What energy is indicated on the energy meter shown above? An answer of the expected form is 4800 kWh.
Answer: 334269.9 kWh
